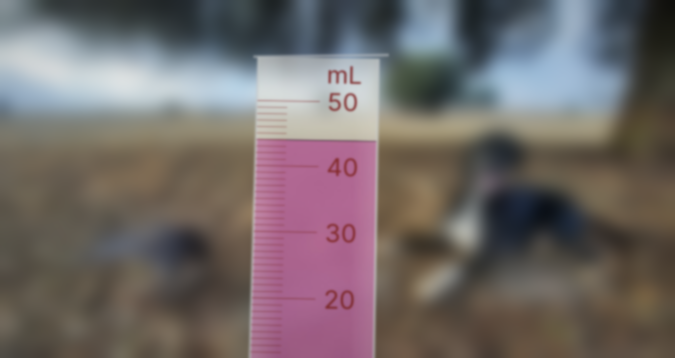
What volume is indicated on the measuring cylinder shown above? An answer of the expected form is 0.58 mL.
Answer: 44 mL
